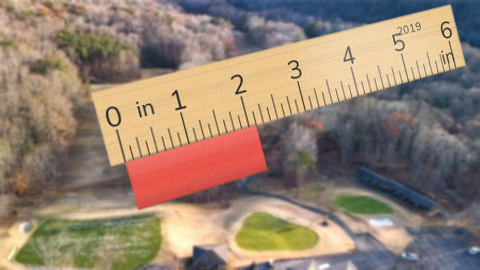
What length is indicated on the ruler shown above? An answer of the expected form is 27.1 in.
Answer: 2.125 in
